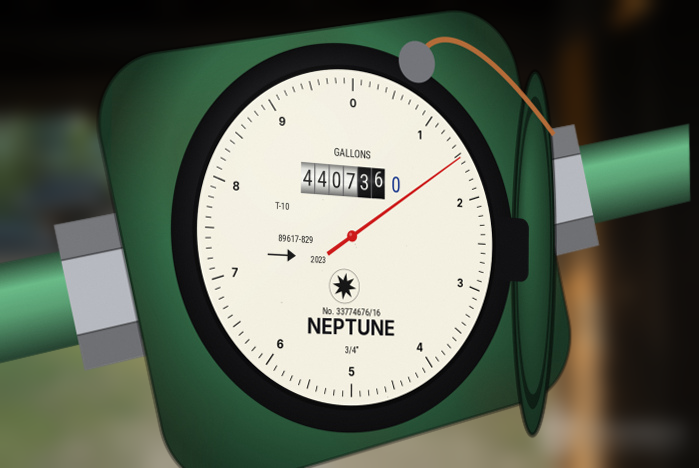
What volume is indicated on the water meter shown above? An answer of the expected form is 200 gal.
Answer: 4407361.5 gal
